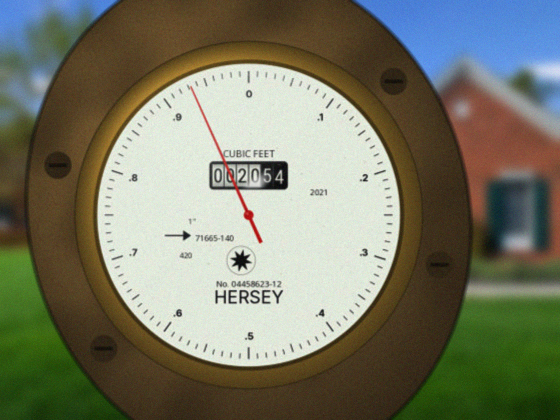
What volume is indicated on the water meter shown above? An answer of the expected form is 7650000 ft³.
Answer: 2053.93 ft³
